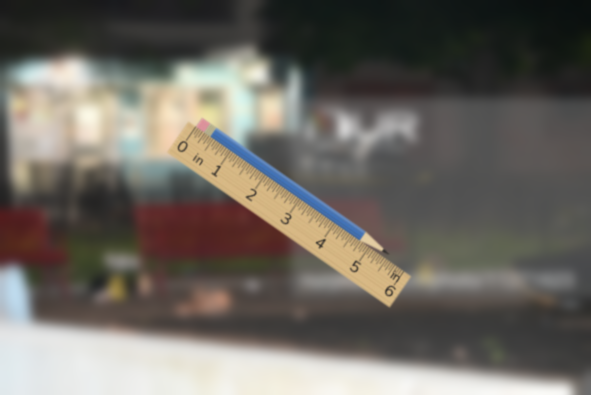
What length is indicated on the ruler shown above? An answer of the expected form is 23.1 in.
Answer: 5.5 in
